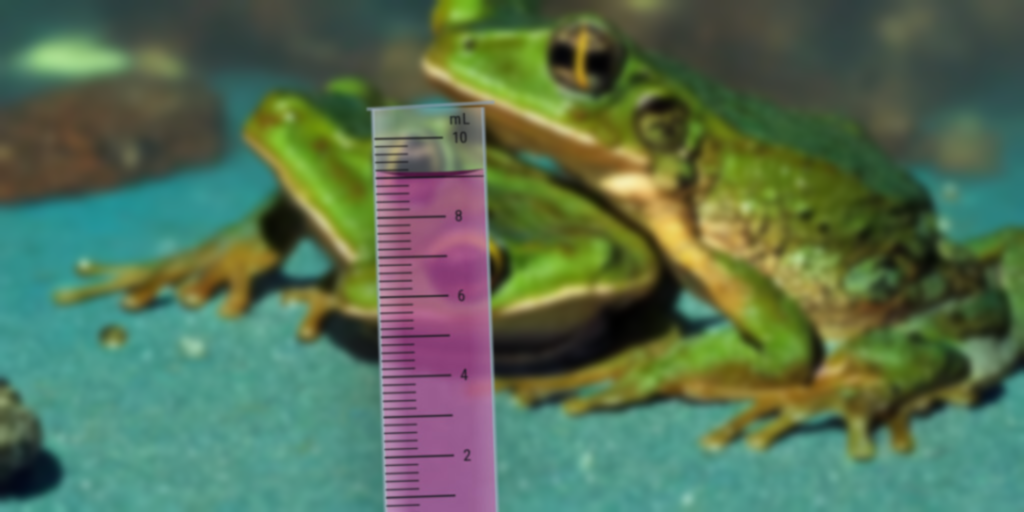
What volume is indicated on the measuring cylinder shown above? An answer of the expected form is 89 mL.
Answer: 9 mL
